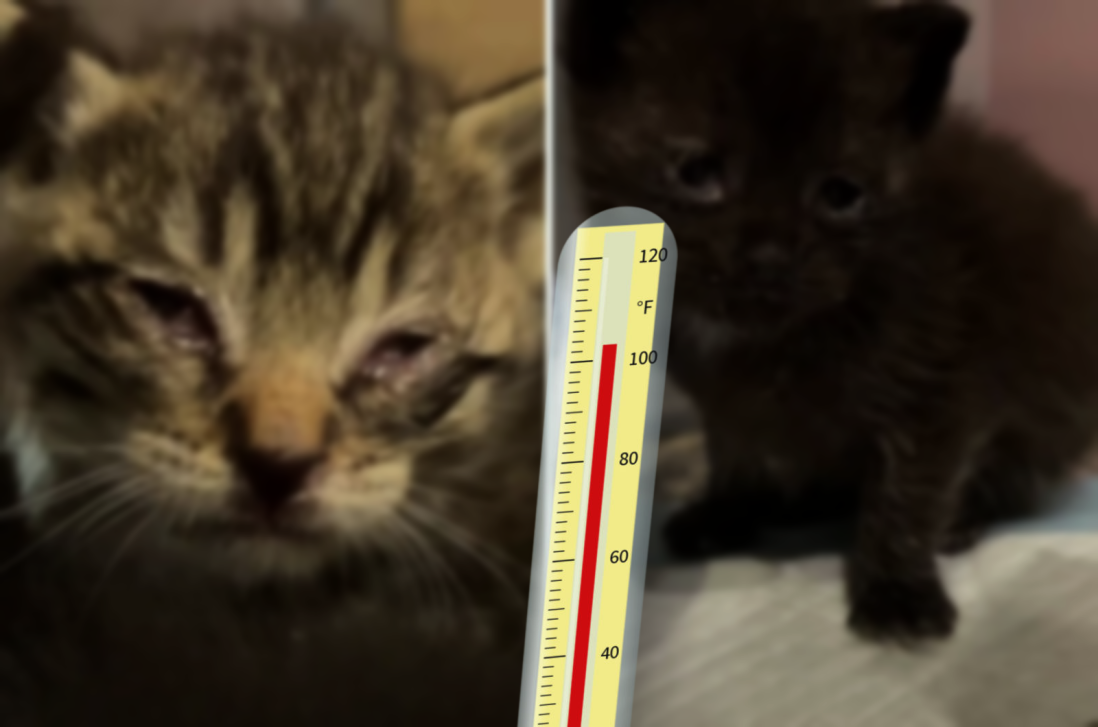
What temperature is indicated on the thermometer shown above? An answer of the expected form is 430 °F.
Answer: 103 °F
